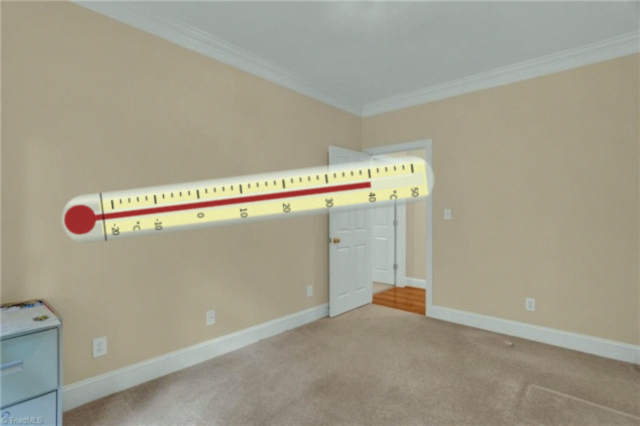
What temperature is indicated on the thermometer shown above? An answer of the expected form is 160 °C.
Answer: 40 °C
